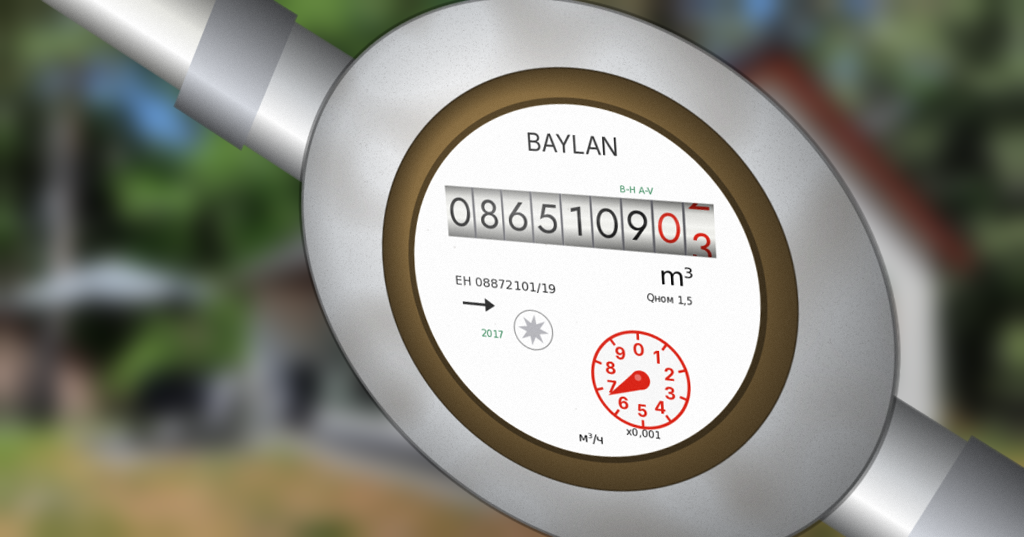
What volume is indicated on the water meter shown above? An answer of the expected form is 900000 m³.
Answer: 865109.026 m³
